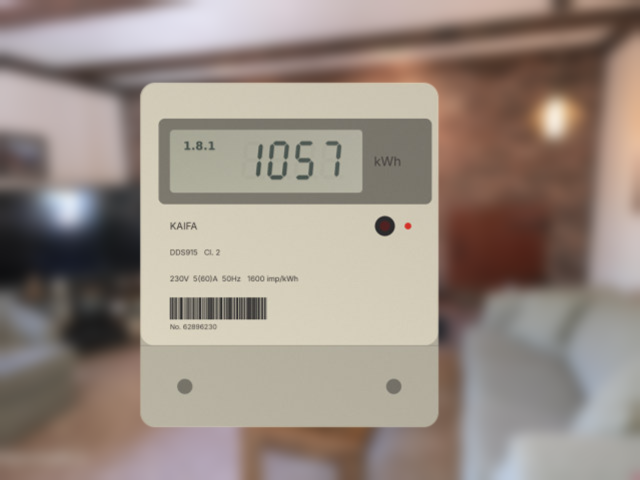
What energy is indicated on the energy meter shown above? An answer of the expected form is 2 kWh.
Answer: 1057 kWh
